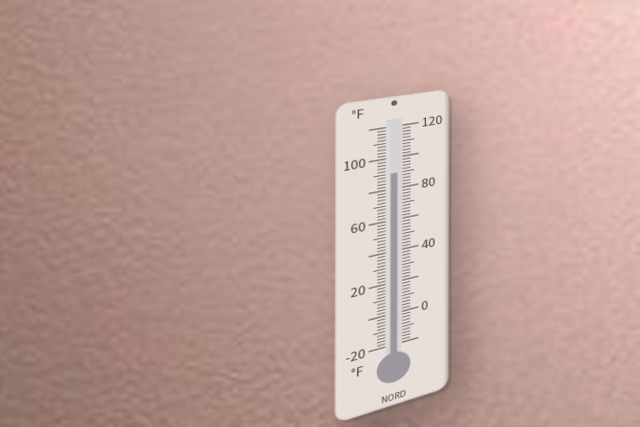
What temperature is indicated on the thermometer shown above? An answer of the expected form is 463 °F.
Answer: 90 °F
